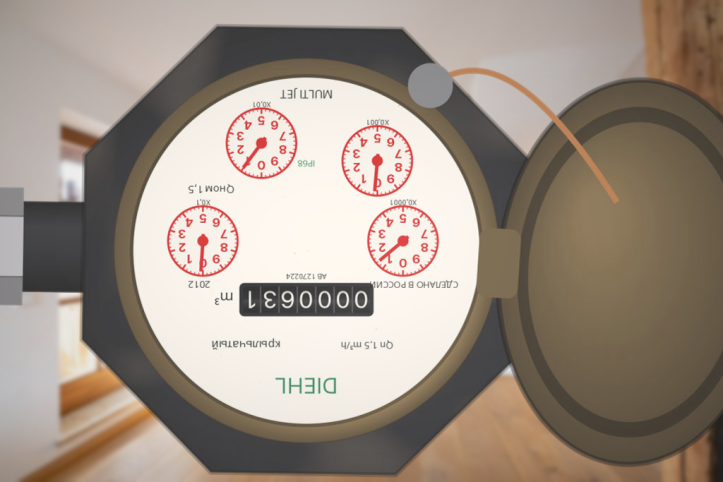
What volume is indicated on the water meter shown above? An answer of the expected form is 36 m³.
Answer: 631.0101 m³
